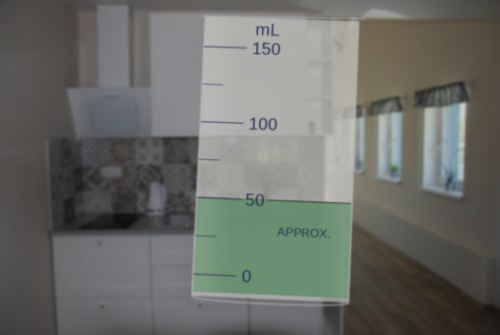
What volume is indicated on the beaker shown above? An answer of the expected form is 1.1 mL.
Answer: 50 mL
